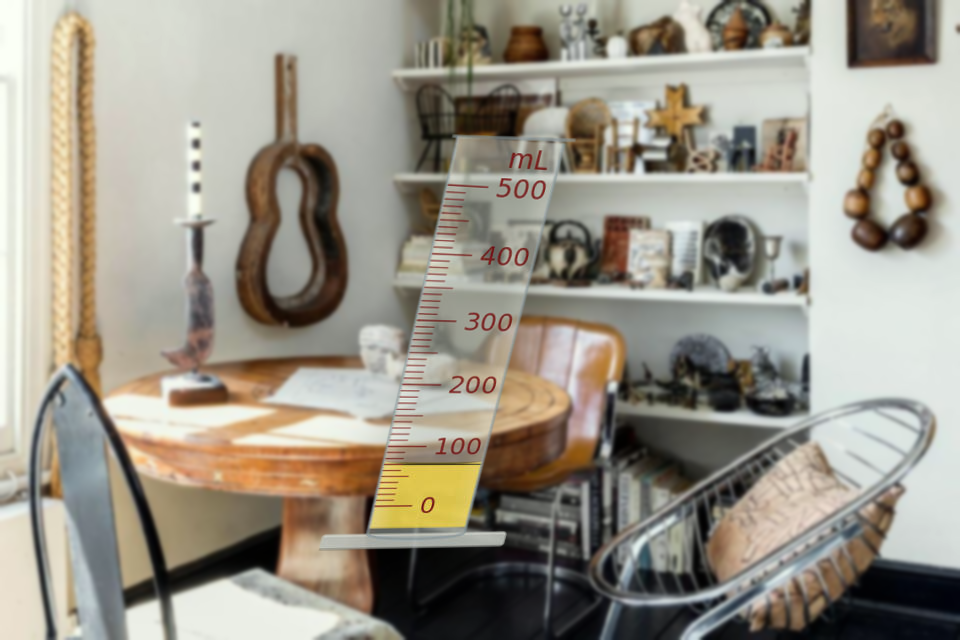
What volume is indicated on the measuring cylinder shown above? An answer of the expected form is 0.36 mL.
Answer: 70 mL
